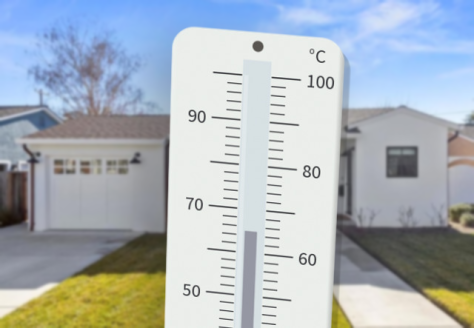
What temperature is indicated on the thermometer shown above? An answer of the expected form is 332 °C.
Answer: 65 °C
